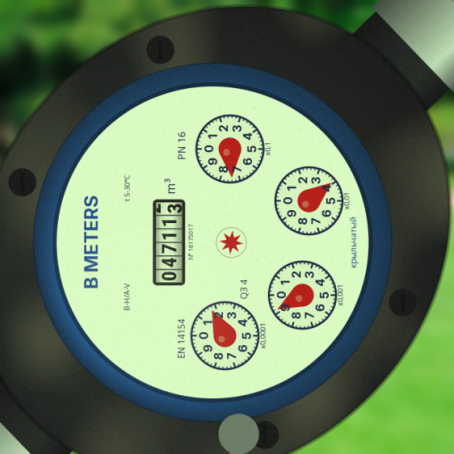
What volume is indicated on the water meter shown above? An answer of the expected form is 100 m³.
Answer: 47112.7391 m³
